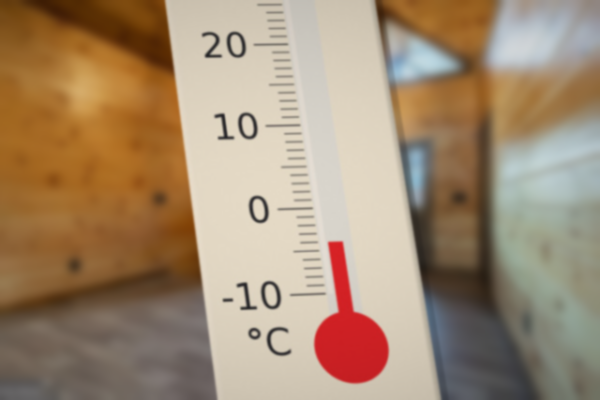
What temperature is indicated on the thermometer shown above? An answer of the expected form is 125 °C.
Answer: -4 °C
